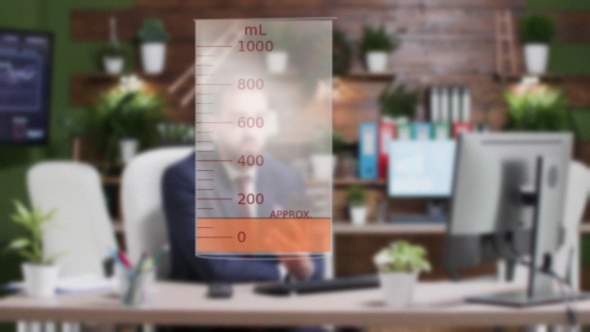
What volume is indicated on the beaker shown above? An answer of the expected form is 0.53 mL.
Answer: 100 mL
